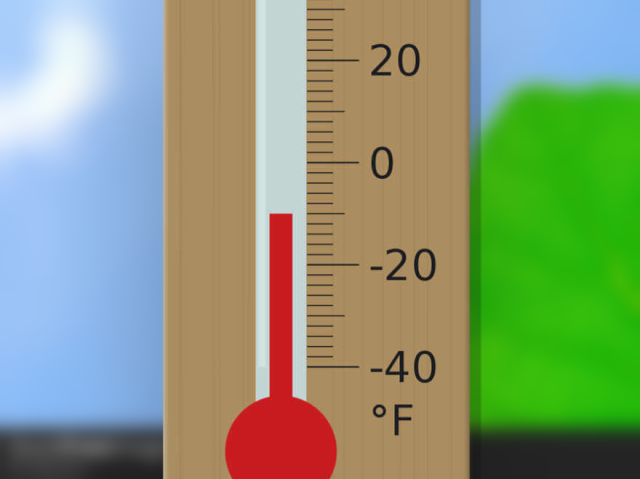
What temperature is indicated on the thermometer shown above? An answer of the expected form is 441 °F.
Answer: -10 °F
